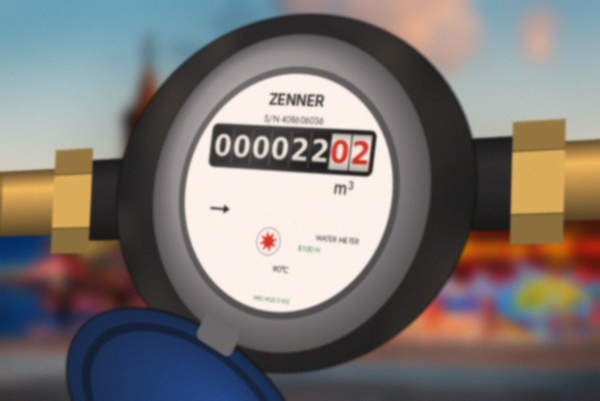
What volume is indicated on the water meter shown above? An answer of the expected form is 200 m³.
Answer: 22.02 m³
